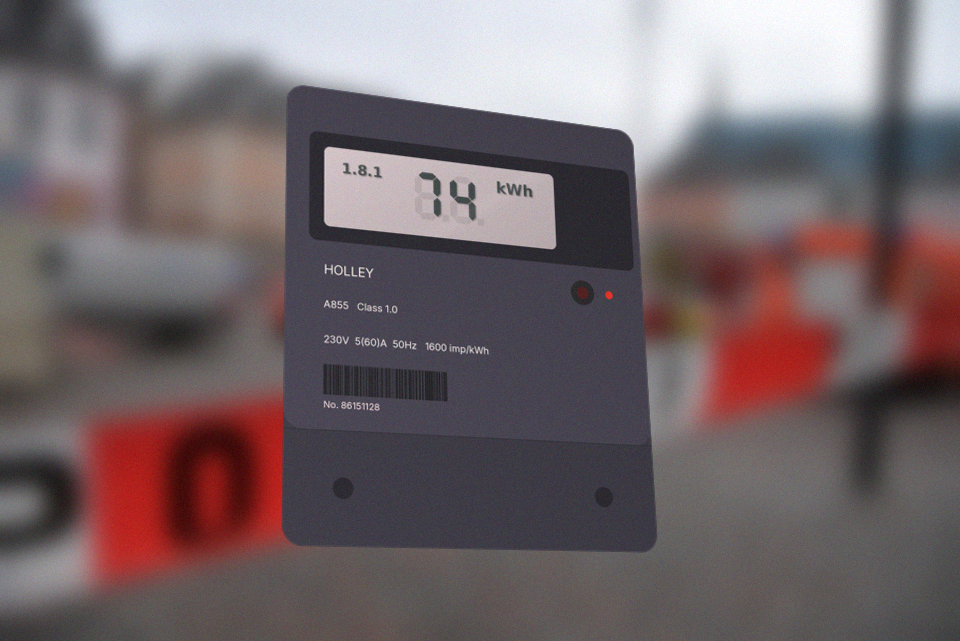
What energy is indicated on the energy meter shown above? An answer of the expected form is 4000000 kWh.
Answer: 74 kWh
